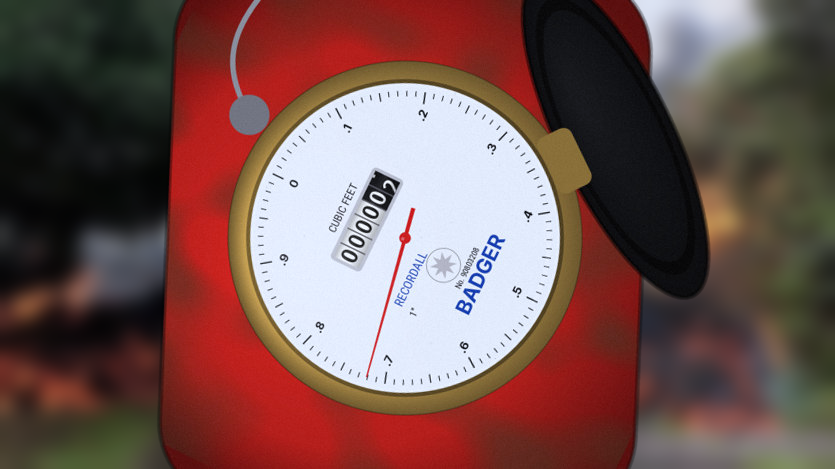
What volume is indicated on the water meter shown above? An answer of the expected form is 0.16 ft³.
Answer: 1.72 ft³
